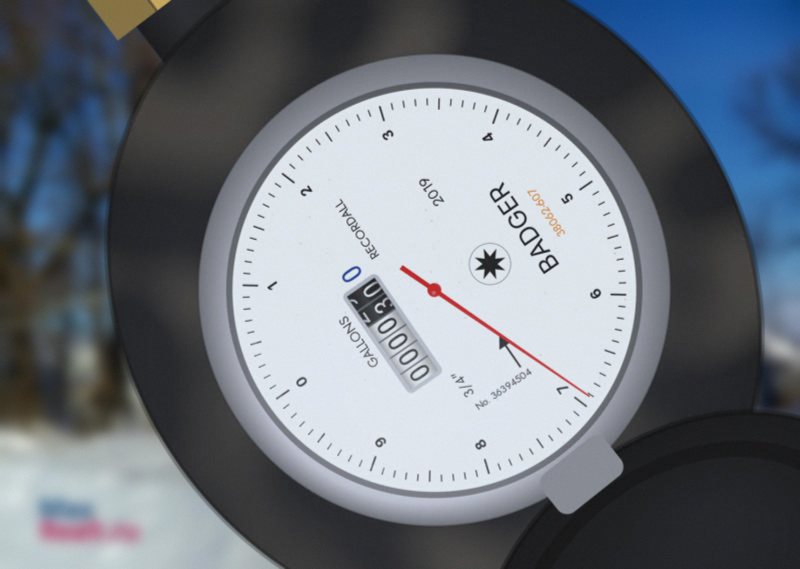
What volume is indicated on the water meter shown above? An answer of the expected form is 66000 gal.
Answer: 296.9 gal
